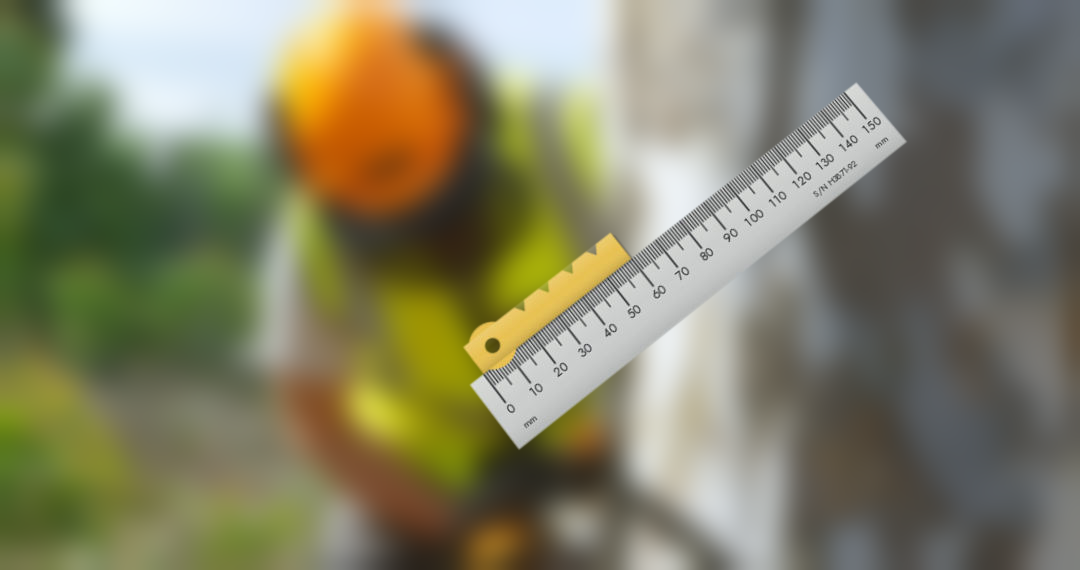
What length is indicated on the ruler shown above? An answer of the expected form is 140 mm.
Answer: 60 mm
